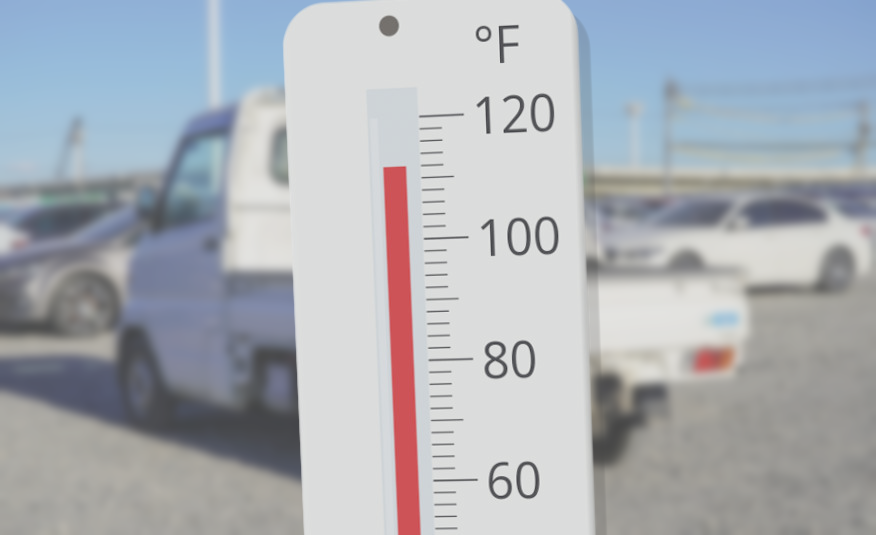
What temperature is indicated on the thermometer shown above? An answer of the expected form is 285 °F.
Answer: 112 °F
